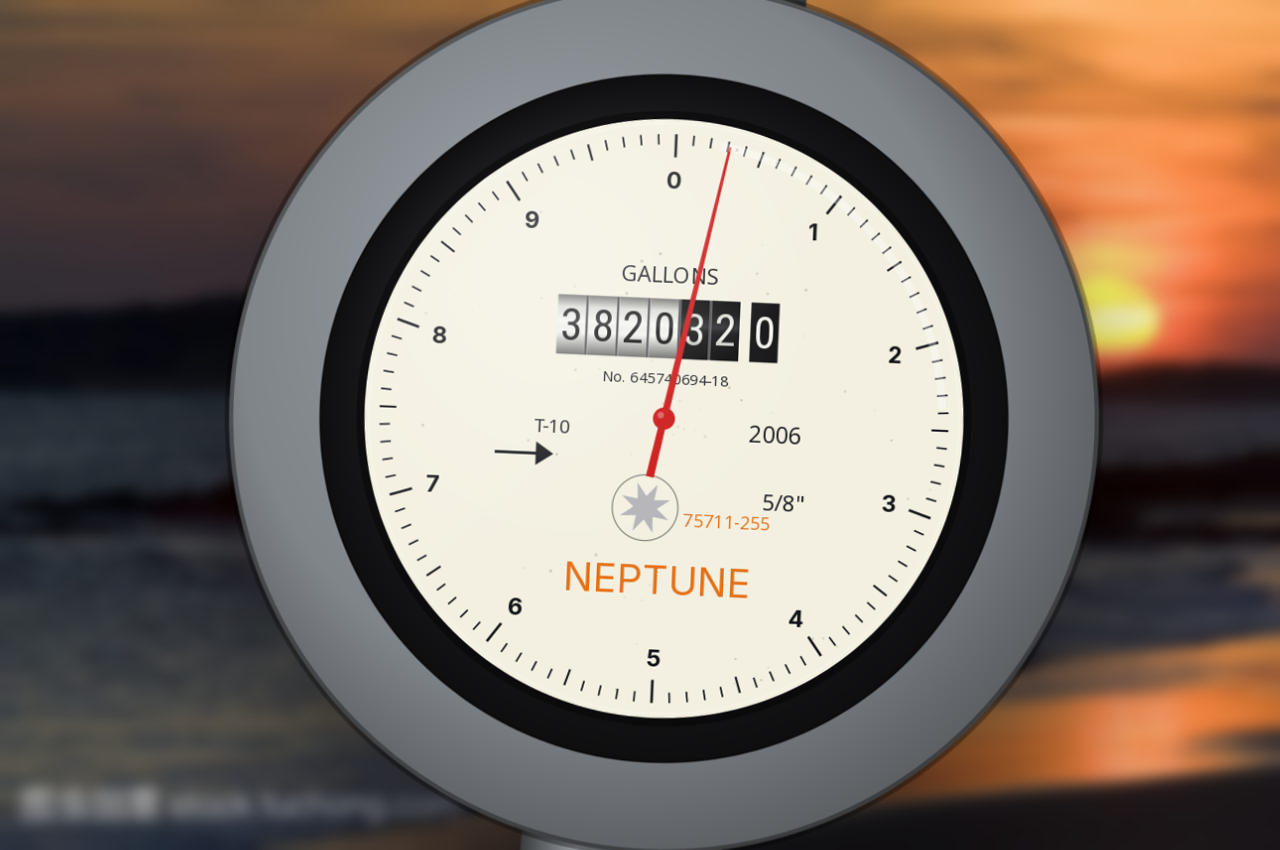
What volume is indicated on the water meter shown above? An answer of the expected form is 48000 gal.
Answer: 3820320.3 gal
